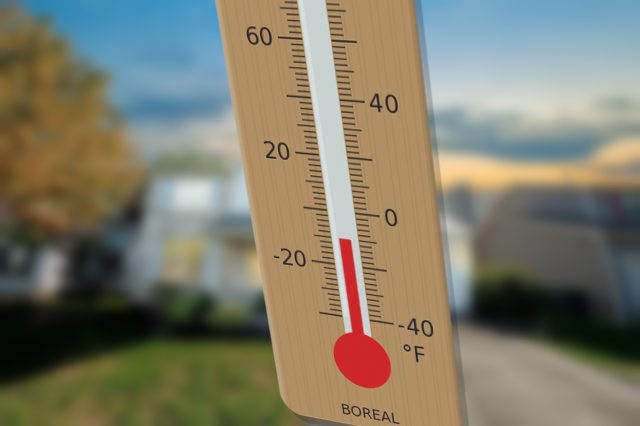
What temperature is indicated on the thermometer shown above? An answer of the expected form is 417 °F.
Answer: -10 °F
